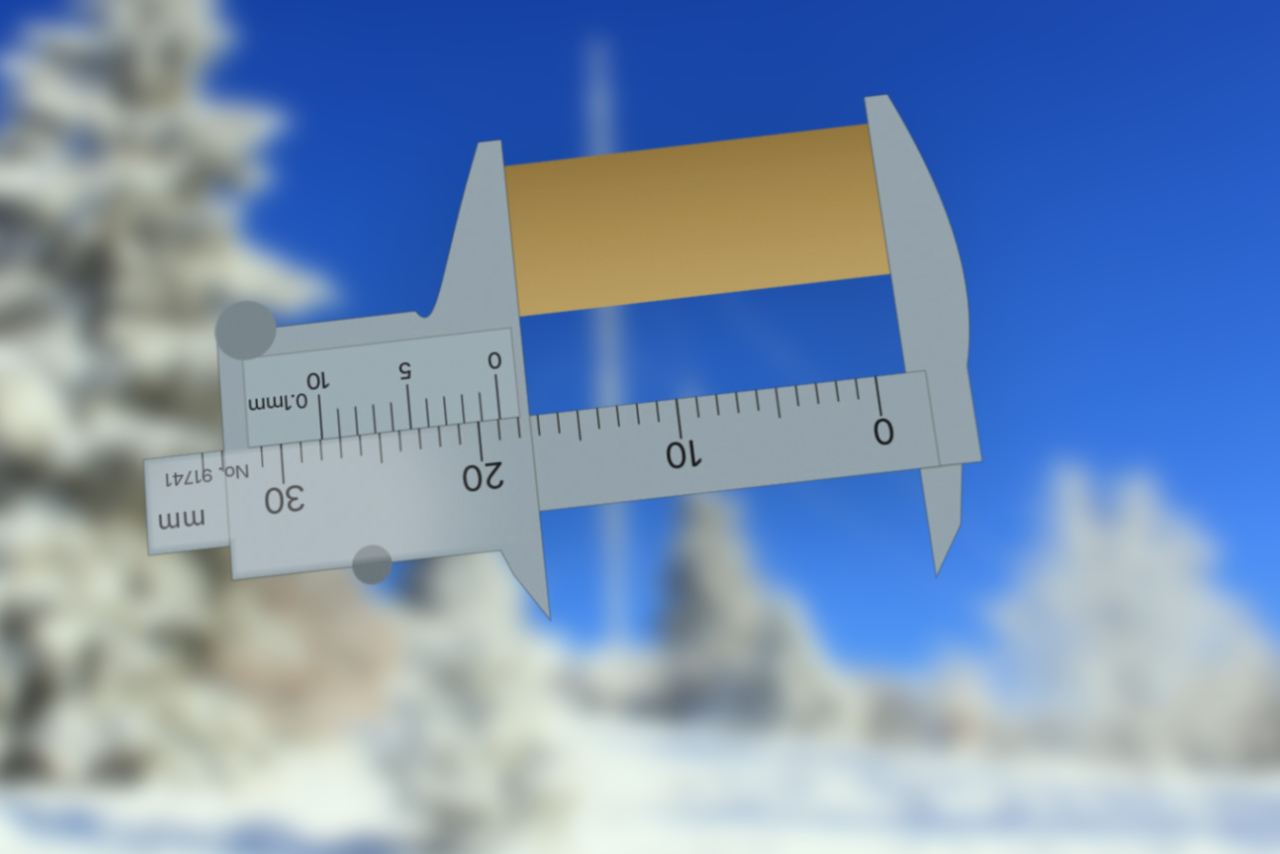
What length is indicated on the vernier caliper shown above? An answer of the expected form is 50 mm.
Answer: 18.9 mm
